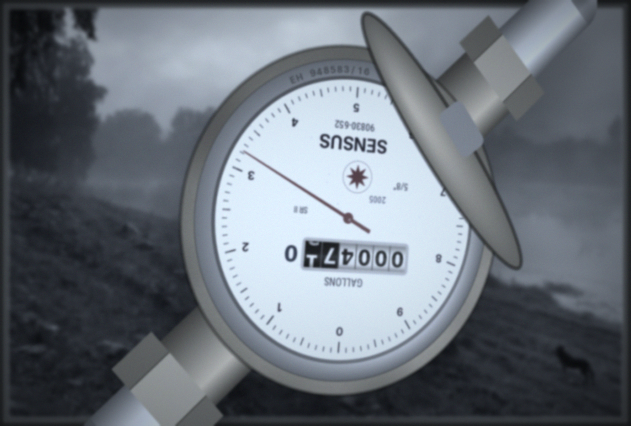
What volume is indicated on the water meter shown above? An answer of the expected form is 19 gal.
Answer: 4713.2 gal
